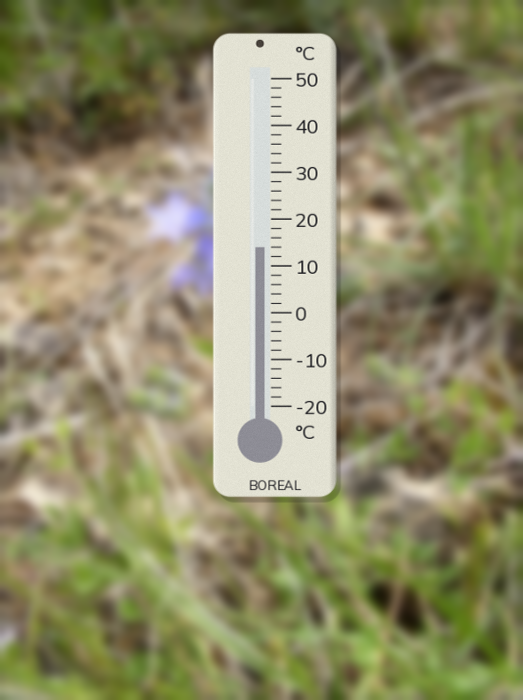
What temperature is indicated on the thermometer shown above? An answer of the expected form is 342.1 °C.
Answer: 14 °C
